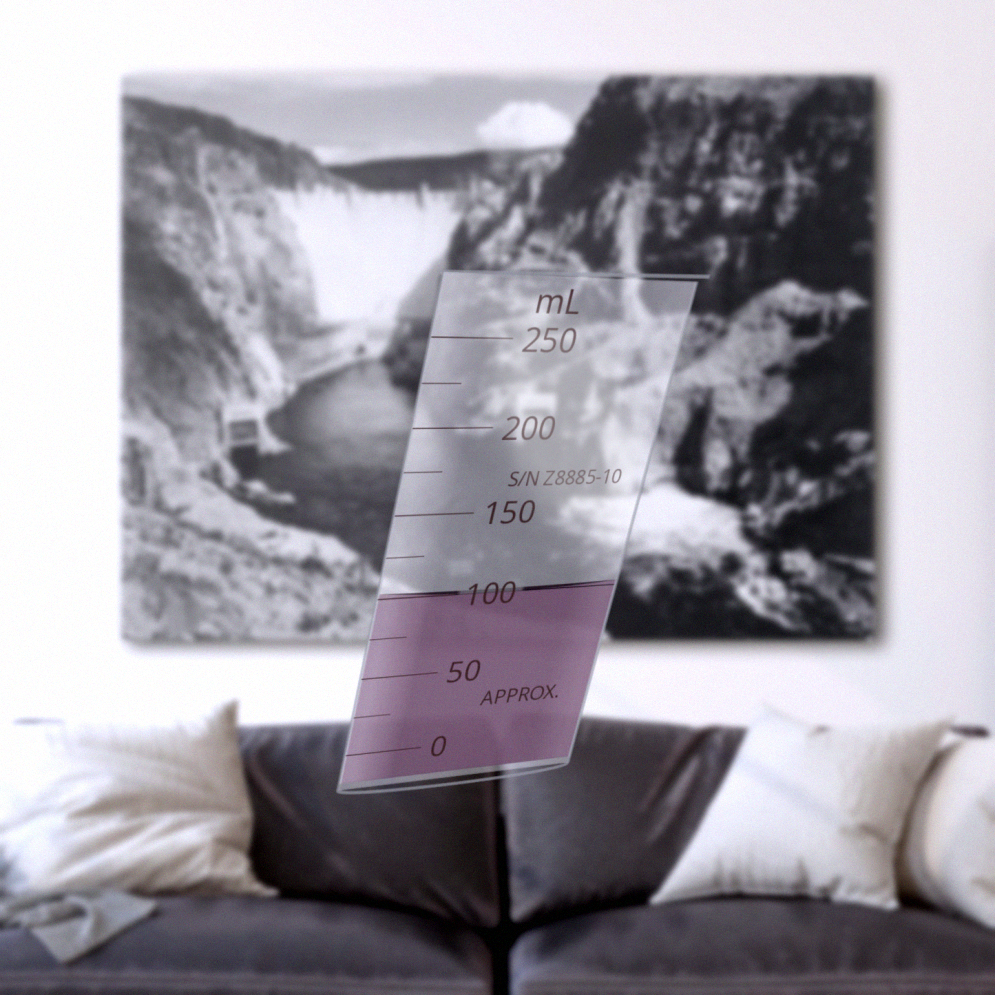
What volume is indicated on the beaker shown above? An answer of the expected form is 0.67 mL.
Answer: 100 mL
